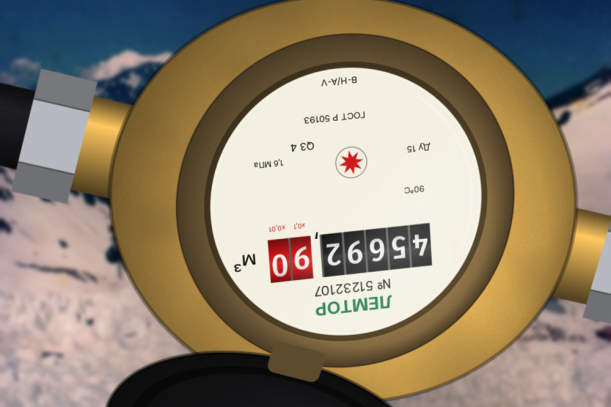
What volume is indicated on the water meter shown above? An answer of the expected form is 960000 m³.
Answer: 45692.90 m³
